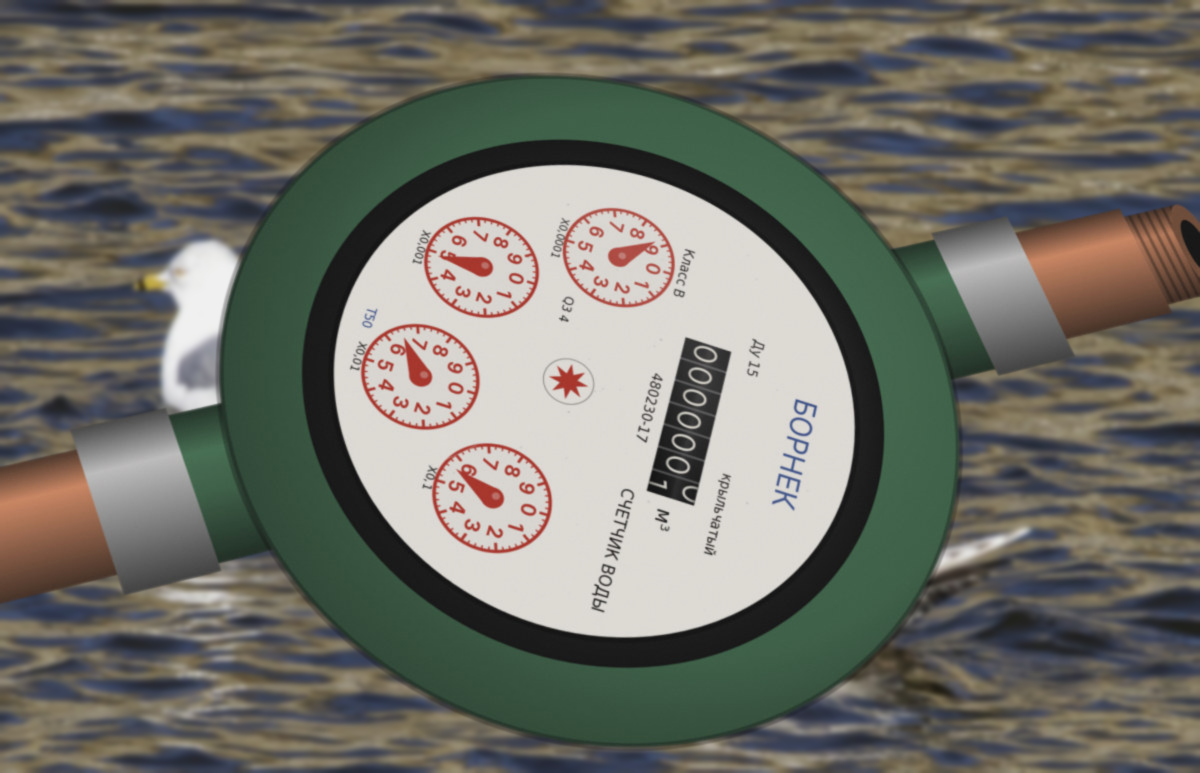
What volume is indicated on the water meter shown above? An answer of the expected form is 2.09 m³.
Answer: 0.5648 m³
